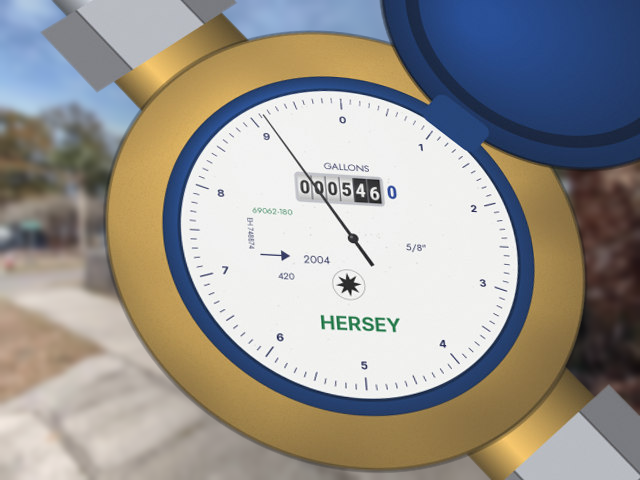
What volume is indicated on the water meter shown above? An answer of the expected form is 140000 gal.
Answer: 5459.1 gal
